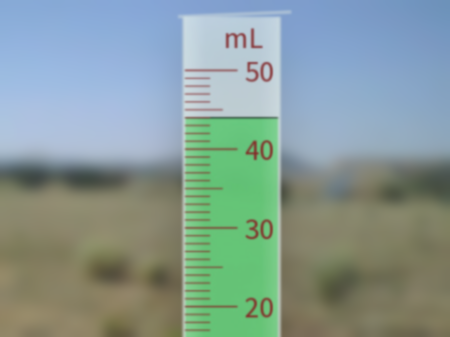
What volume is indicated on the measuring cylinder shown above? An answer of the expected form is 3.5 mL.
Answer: 44 mL
